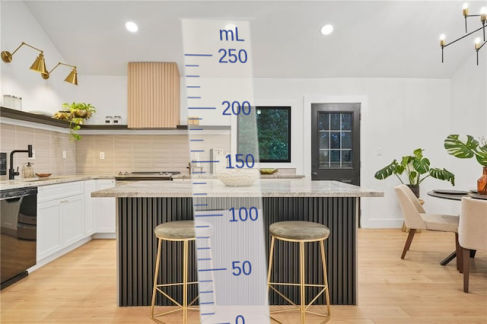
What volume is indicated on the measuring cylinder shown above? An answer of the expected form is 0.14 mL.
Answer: 105 mL
